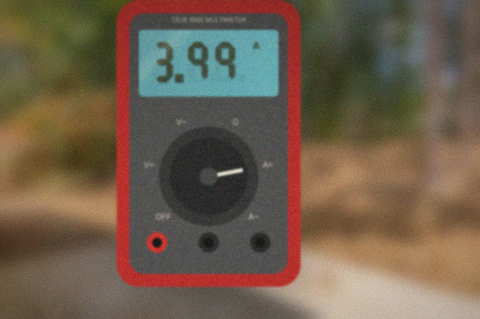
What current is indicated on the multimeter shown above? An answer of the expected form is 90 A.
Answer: 3.99 A
